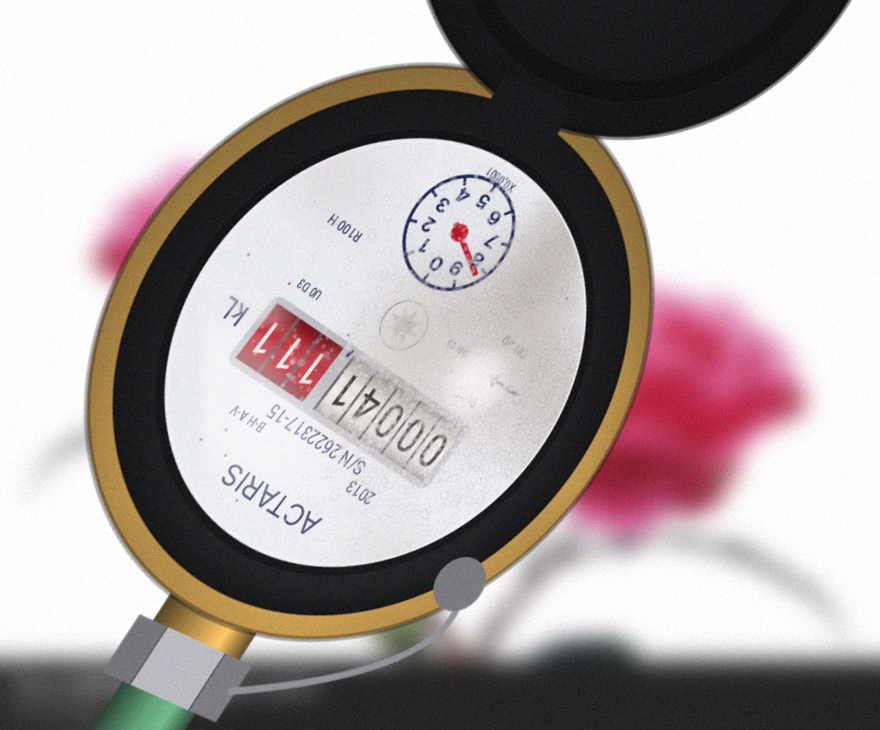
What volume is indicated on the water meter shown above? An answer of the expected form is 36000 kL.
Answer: 41.1118 kL
